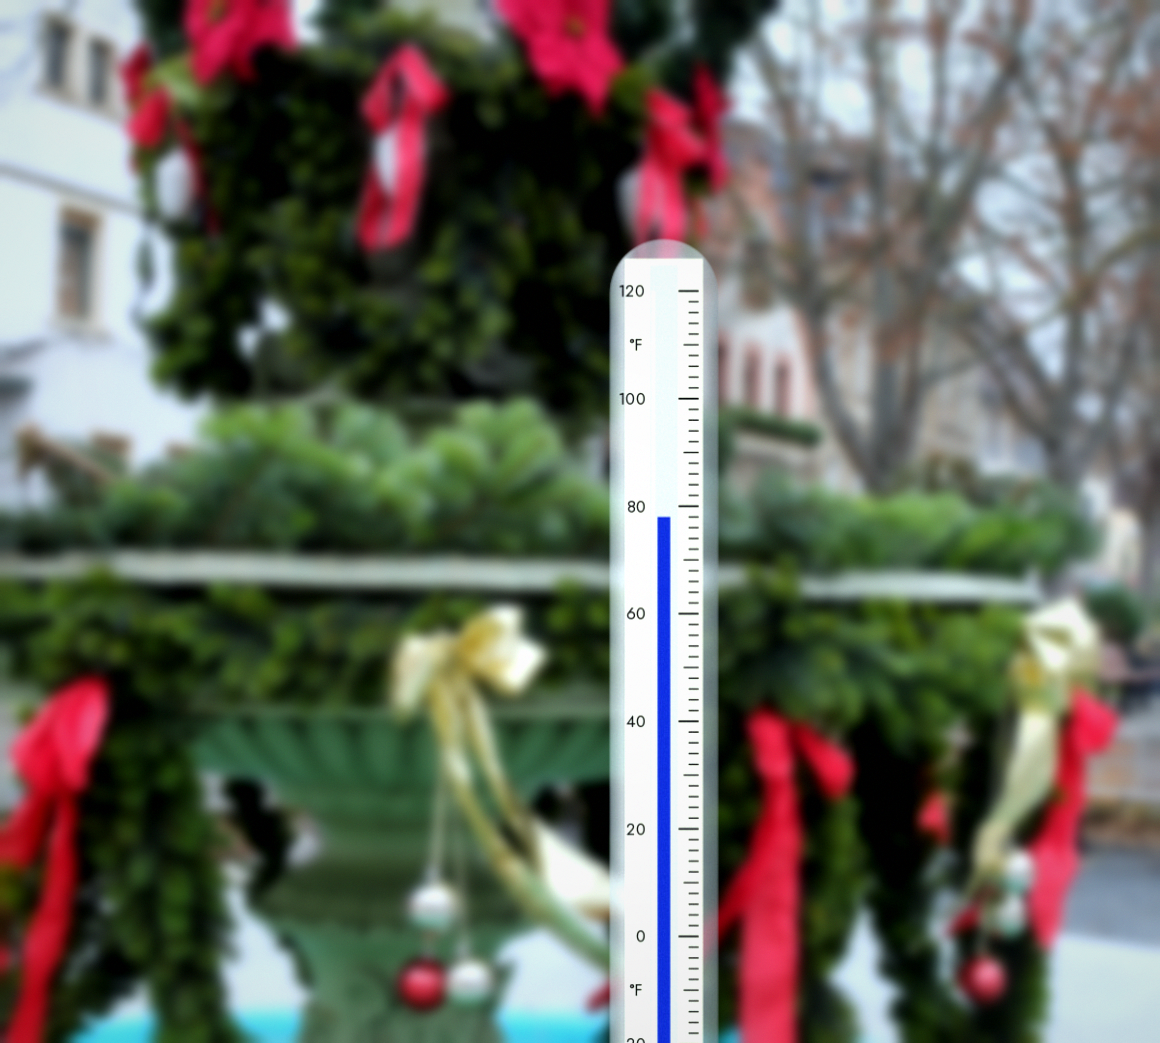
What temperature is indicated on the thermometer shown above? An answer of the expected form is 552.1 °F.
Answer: 78 °F
